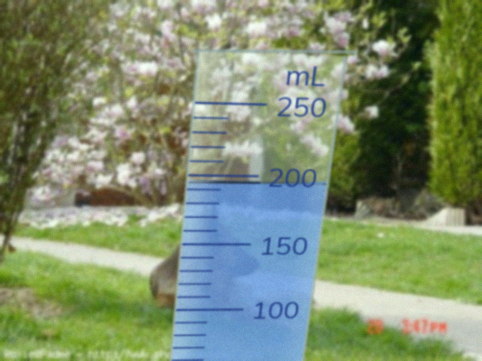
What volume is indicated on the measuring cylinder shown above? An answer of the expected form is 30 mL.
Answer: 195 mL
